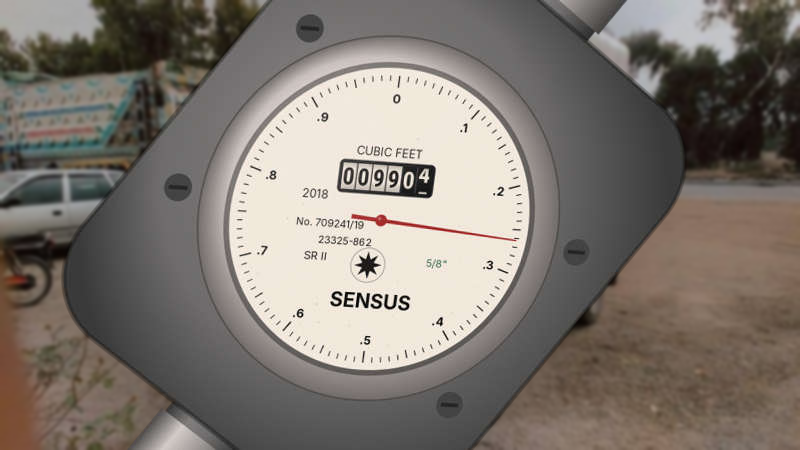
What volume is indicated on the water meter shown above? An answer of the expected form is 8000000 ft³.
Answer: 9904.26 ft³
